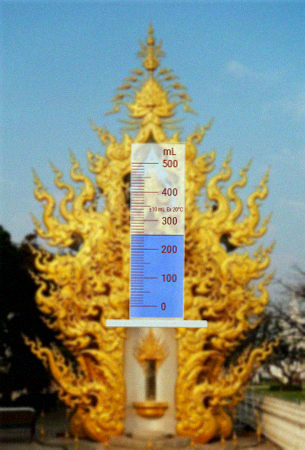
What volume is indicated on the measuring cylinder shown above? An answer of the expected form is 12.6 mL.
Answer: 250 mL
